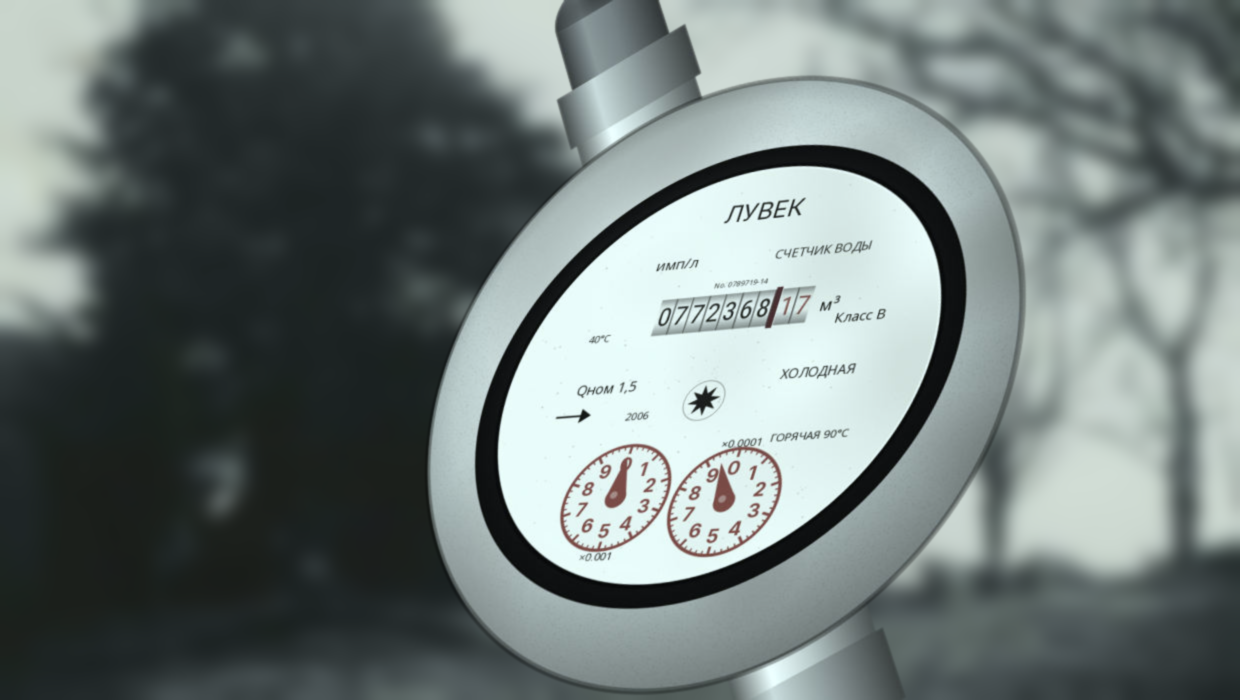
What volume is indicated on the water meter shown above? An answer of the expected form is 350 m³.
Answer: 772368.1699 m³
